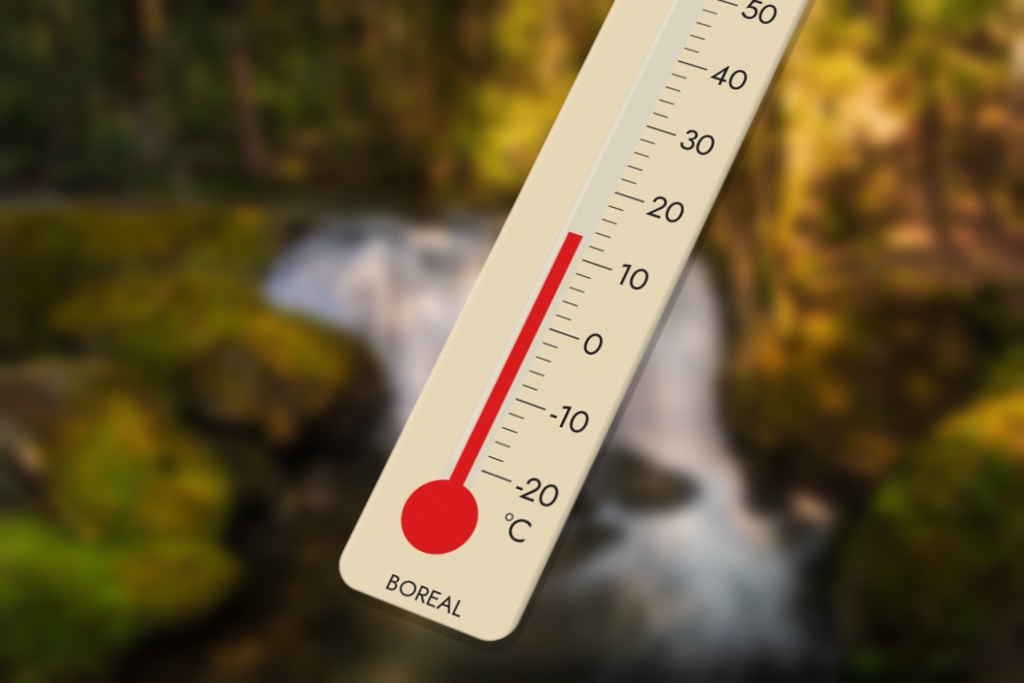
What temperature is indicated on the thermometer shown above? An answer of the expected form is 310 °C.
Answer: 13 °C
